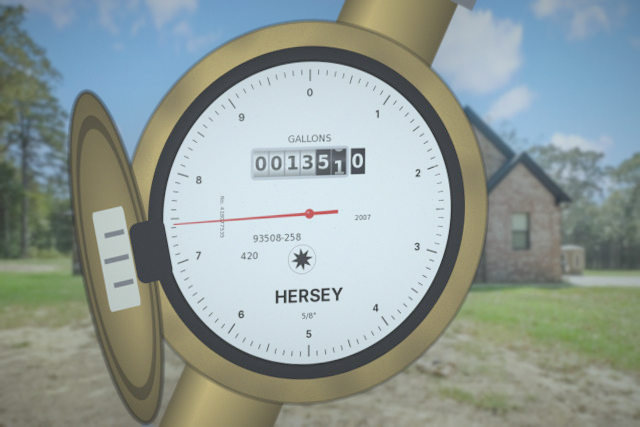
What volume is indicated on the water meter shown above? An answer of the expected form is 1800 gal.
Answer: 13507.4 gal
